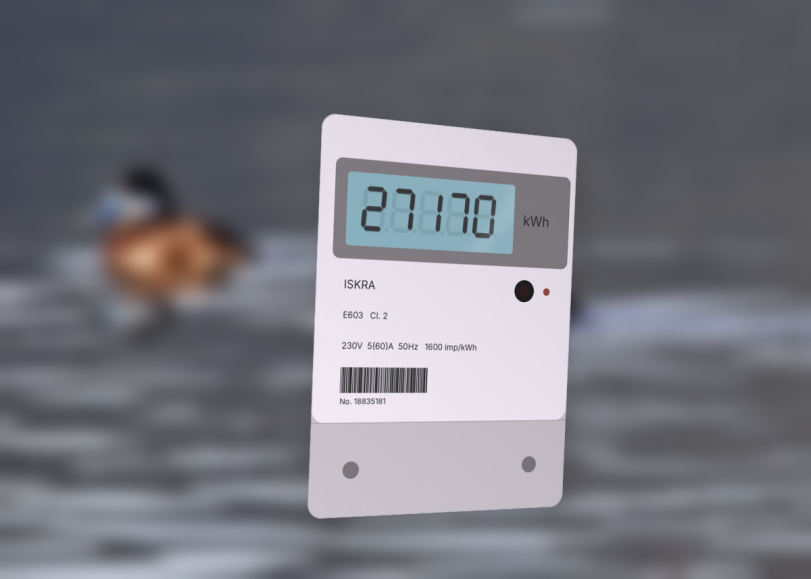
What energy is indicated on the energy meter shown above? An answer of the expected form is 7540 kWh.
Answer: 27170 kWh
